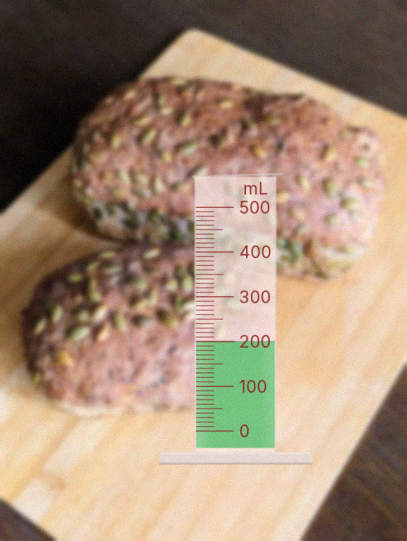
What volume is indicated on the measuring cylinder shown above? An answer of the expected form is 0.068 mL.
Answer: 200 mL
